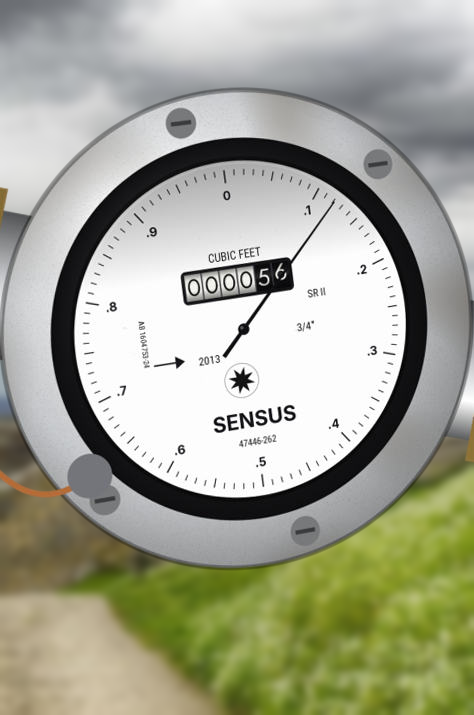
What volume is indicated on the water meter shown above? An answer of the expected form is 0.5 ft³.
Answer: 56.12 ft³
